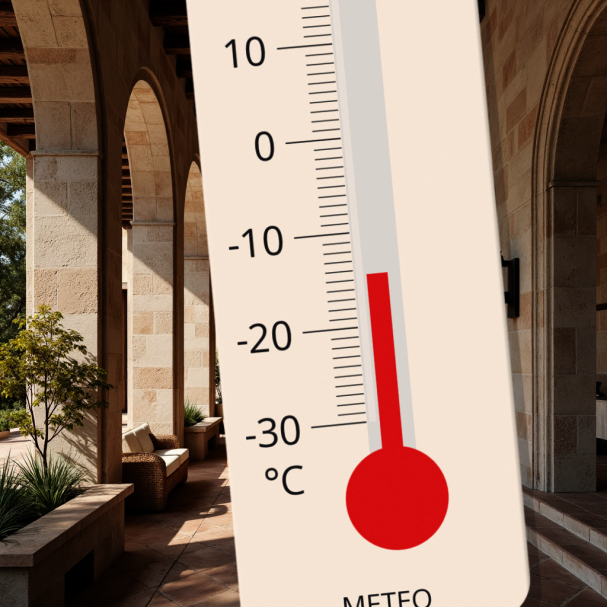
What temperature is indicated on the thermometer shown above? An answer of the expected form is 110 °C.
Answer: -14.5 °C
